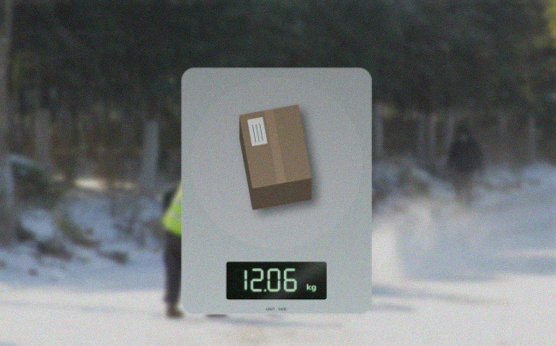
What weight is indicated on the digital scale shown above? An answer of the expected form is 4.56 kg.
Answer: 12.06 kg
